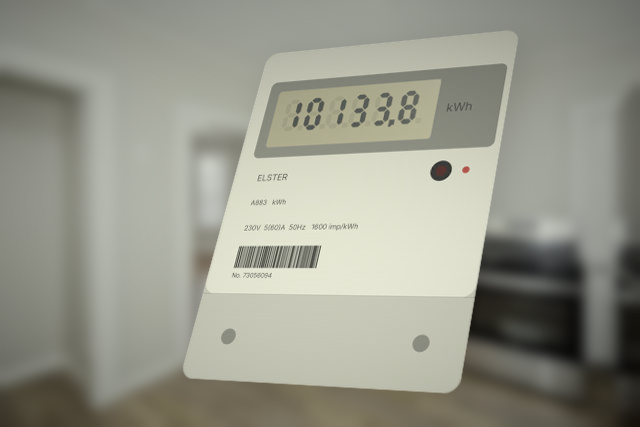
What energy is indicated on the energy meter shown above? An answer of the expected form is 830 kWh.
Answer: 10133.8 kWh
